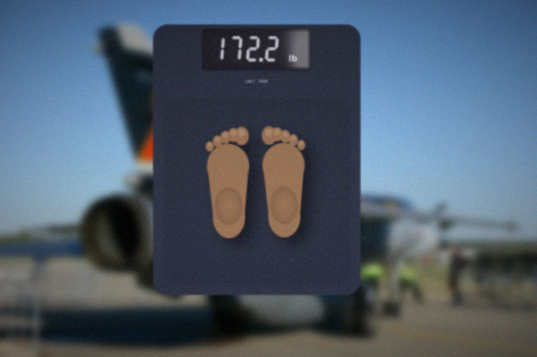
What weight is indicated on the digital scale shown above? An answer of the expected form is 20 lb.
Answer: 172.2 lb
